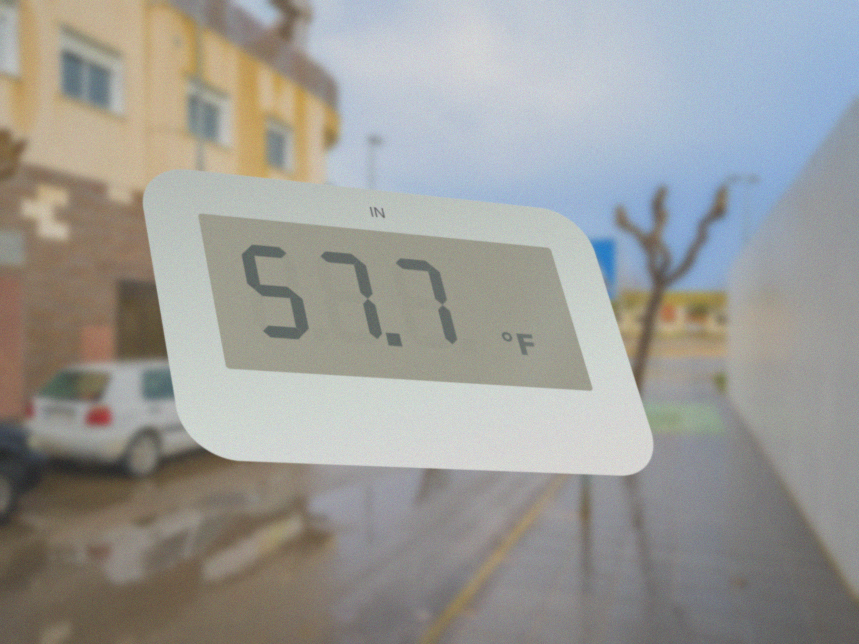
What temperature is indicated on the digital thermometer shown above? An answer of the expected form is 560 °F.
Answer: 57.7 °F
